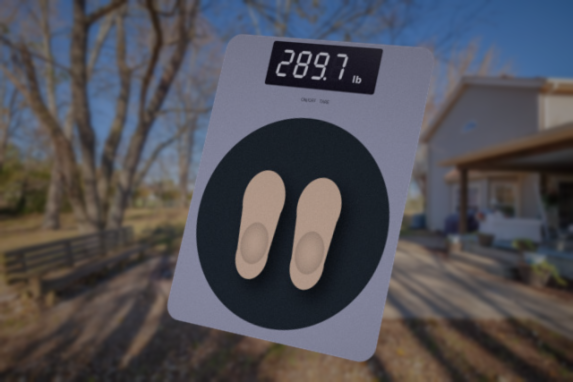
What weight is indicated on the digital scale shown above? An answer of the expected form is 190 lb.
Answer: 289.7 lb
